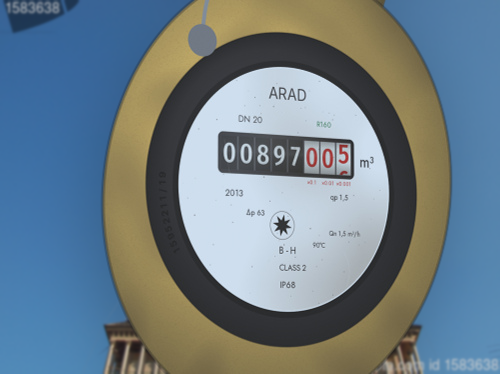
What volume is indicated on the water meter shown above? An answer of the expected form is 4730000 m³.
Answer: 897.005 m³
